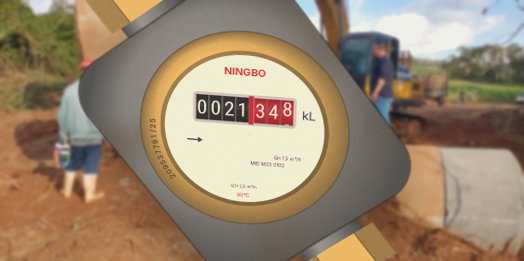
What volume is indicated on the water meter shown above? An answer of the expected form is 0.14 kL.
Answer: 21.348 kL
